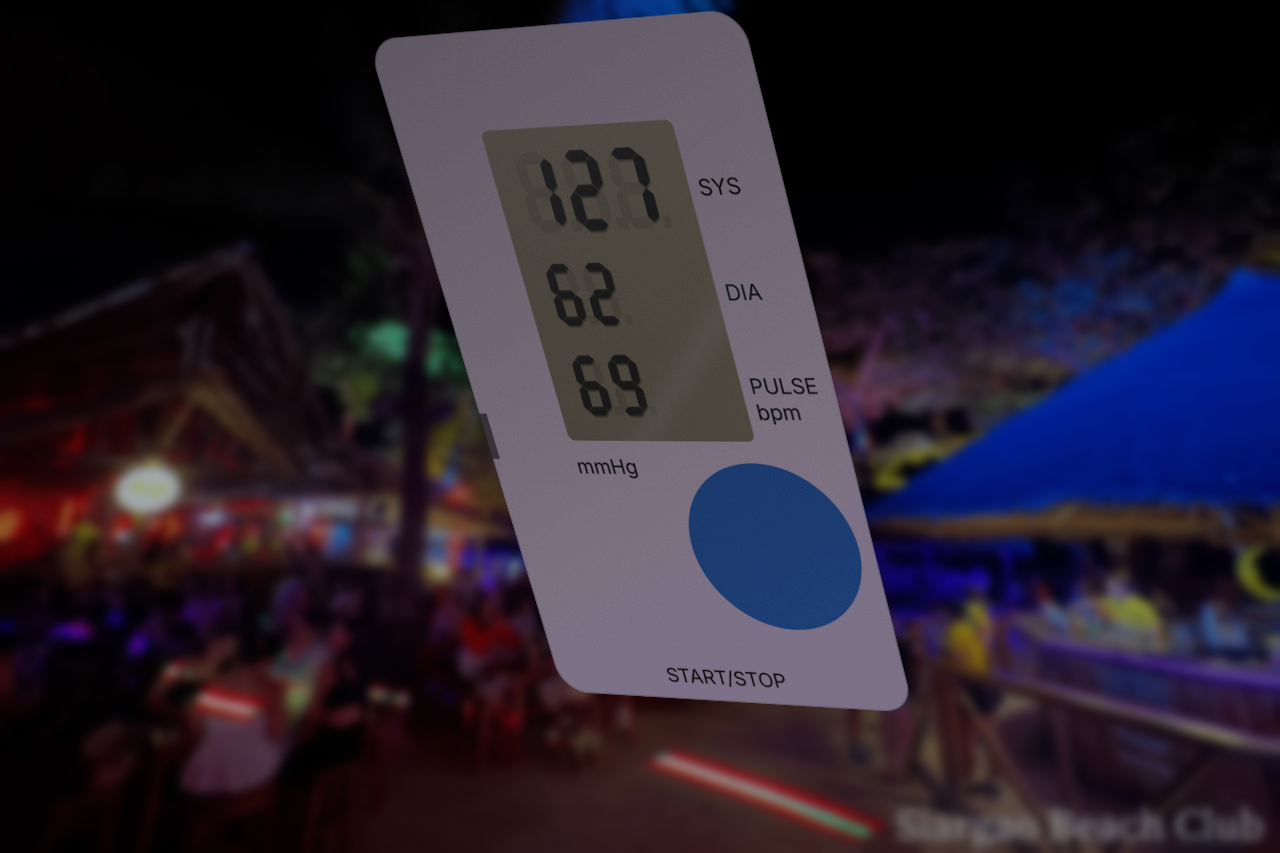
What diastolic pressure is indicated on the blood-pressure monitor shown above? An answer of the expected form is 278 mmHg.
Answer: 62 mmHg
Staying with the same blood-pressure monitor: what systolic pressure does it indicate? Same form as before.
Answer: 127 mmHg
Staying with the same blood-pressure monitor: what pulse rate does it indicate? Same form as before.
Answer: 69 bpm
